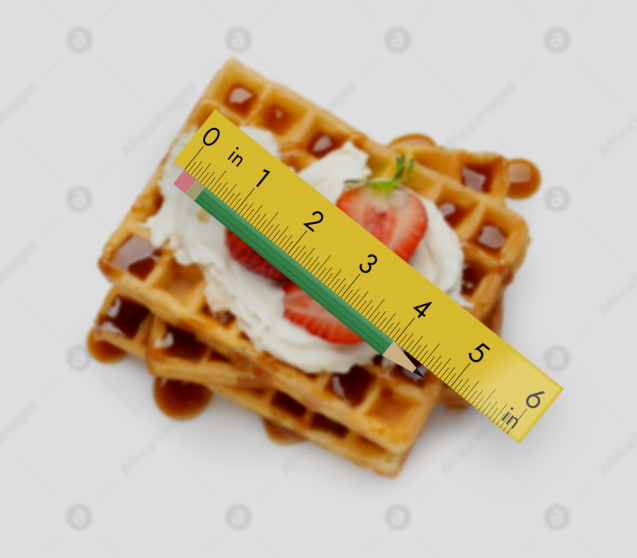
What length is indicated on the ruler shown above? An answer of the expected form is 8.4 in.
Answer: 4.625 in
